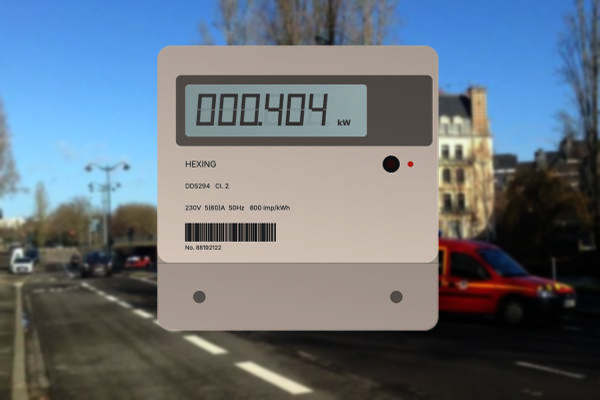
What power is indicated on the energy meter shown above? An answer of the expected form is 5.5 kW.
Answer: 0.404 kW
